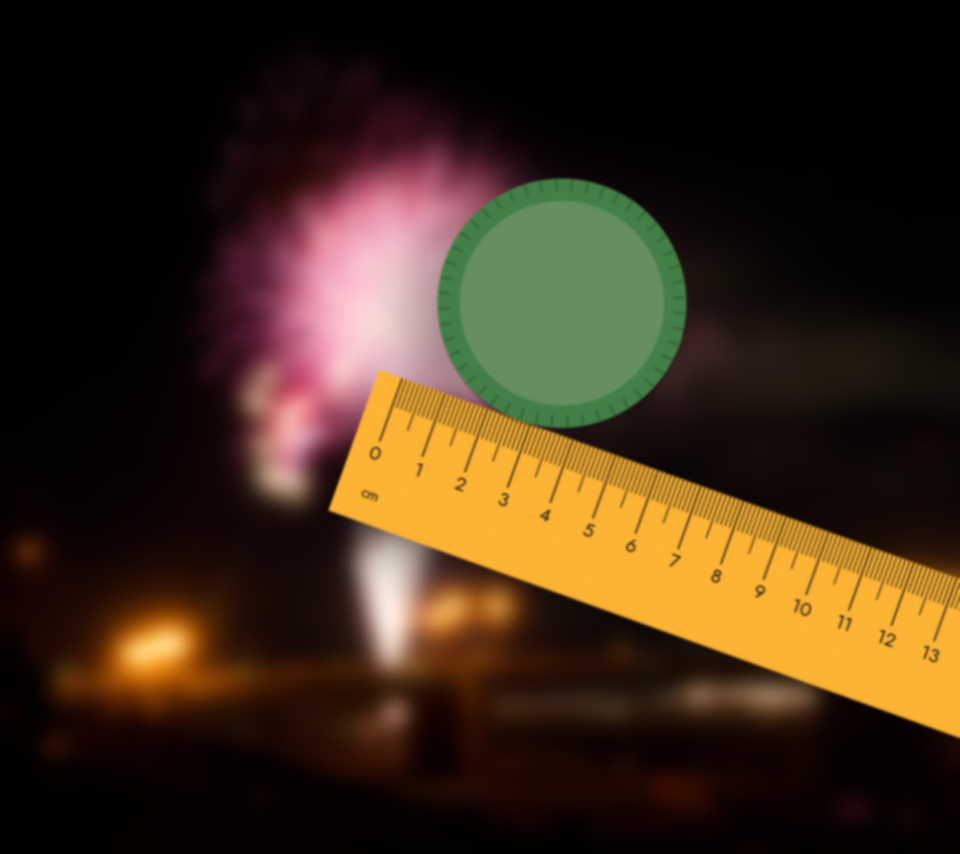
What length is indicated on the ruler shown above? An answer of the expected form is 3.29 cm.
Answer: 5.5 cm
